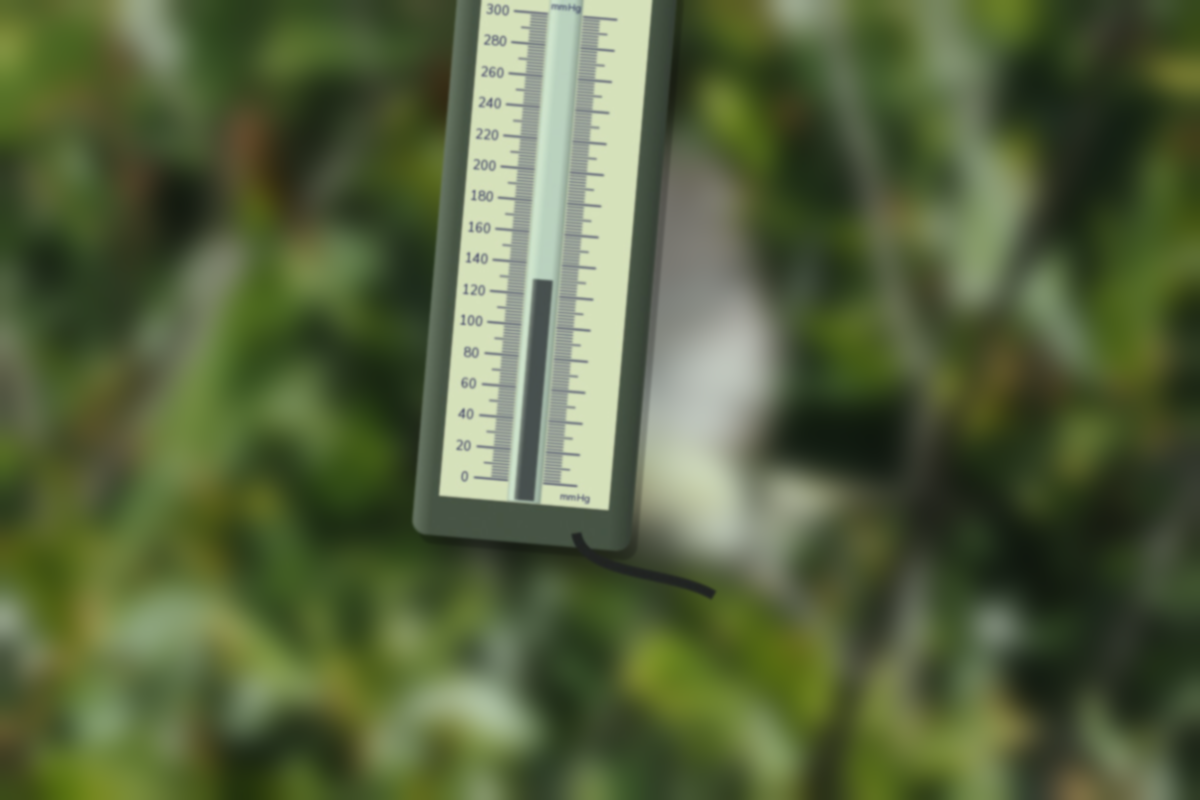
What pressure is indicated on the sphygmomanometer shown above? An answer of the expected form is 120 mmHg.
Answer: 130 mmHg
